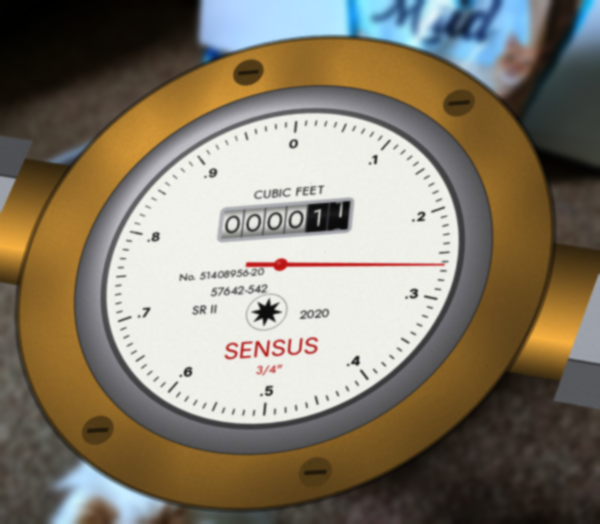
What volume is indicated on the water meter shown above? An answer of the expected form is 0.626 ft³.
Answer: 11.26 ft³
